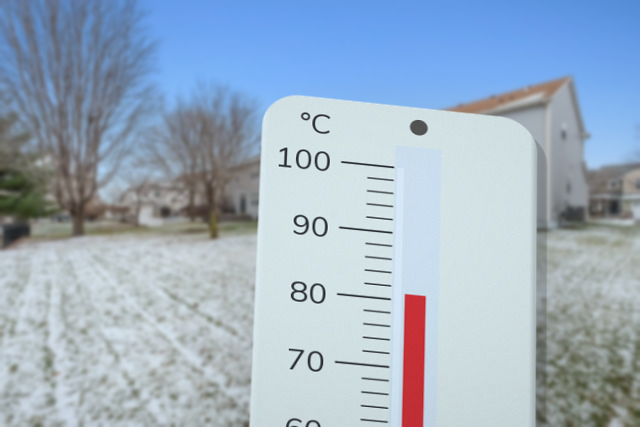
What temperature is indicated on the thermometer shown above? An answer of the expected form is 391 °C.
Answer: 81 °C
